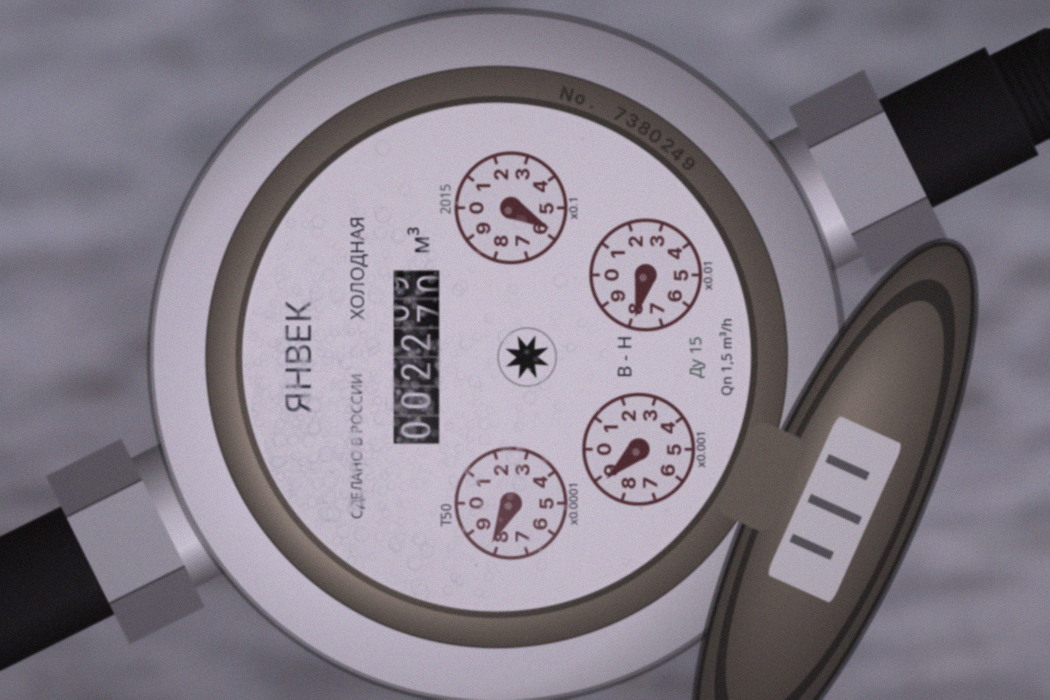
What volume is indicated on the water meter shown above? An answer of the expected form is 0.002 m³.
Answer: 2269.5788 m³
